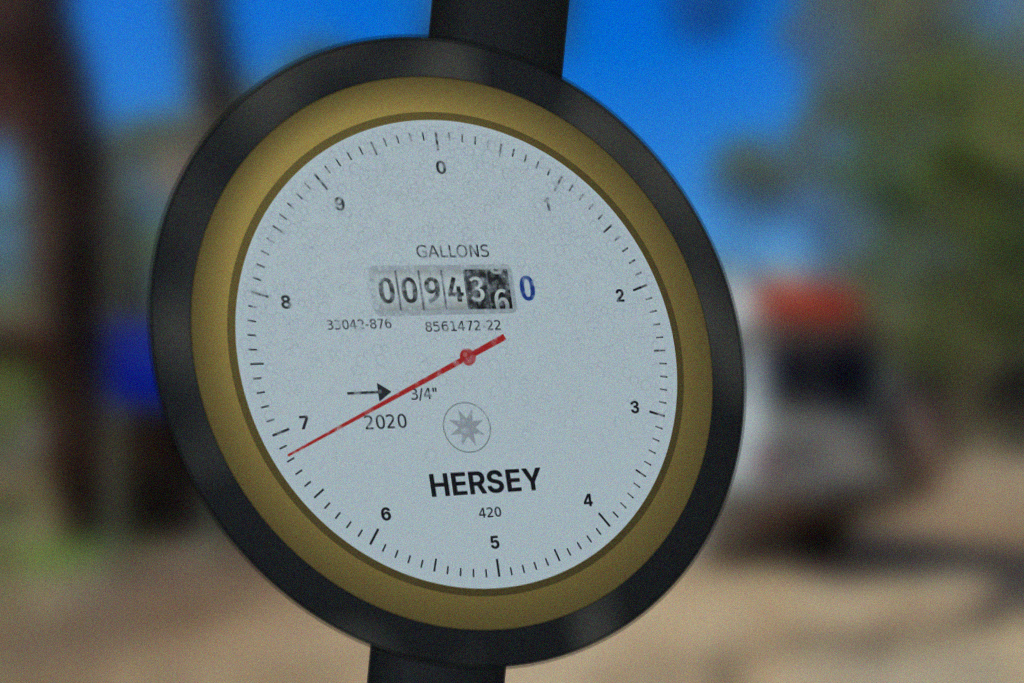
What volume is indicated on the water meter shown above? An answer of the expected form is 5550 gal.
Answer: 94356.8 gal
